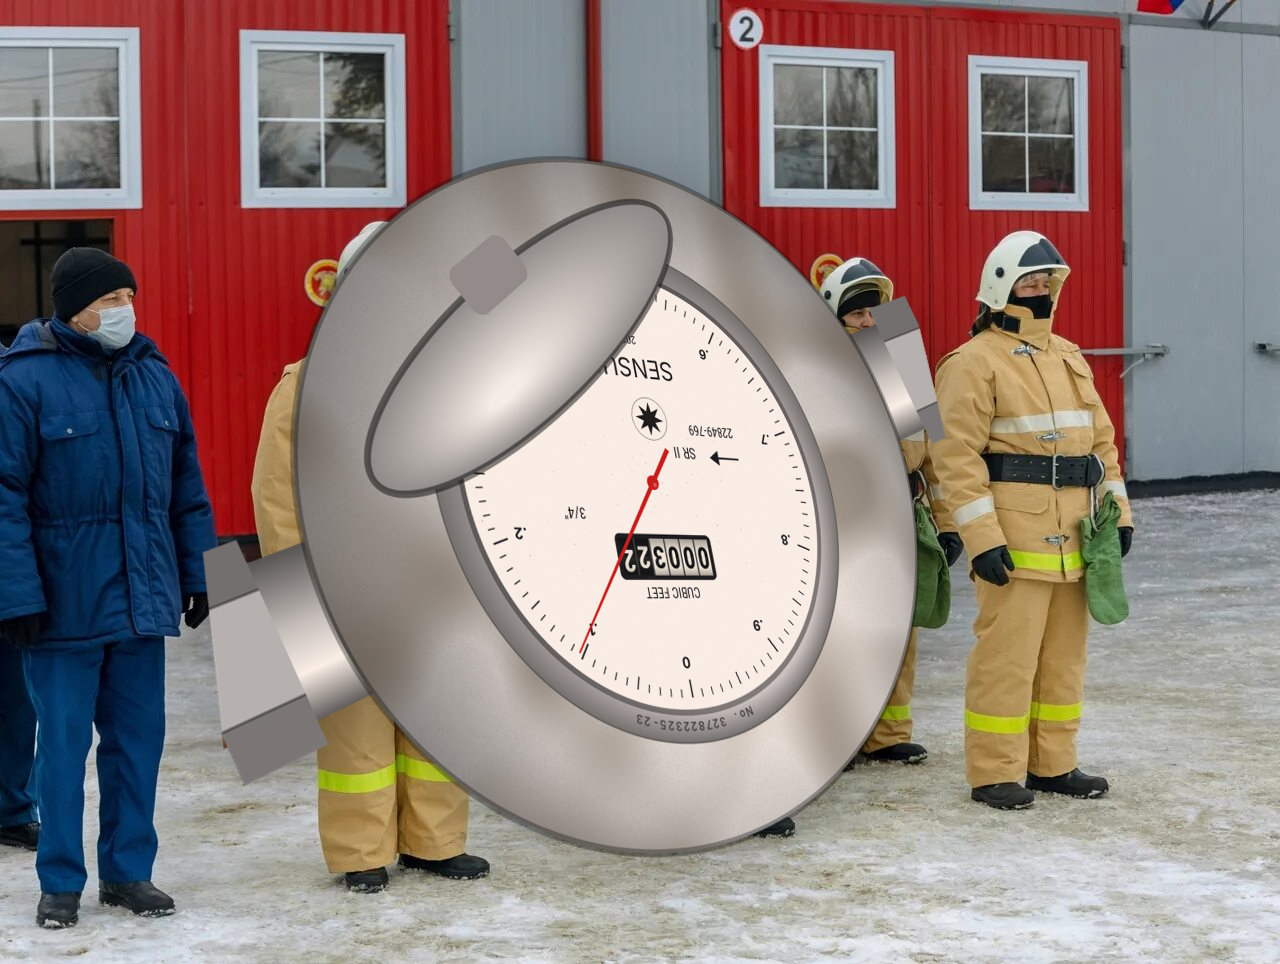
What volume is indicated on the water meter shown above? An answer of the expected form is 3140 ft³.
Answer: 322.10 ft³
